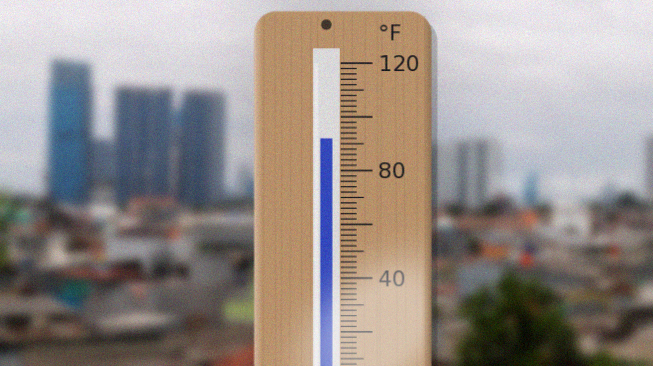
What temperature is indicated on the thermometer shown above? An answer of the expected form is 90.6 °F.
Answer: 92 °F
